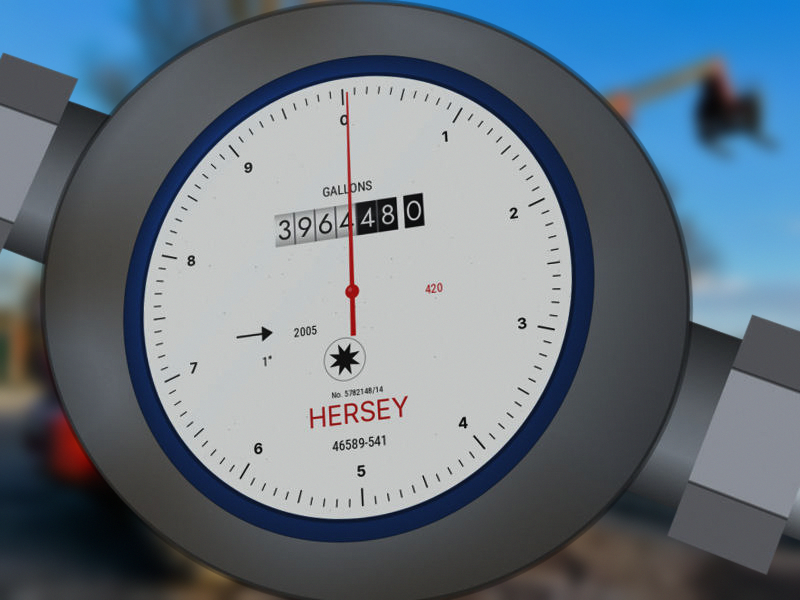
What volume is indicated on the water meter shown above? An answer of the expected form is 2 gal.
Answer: 3964480.0 gal
